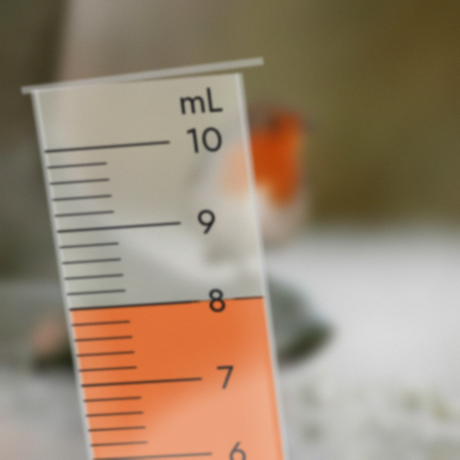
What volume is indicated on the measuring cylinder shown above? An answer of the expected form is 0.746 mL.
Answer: 8 mL
